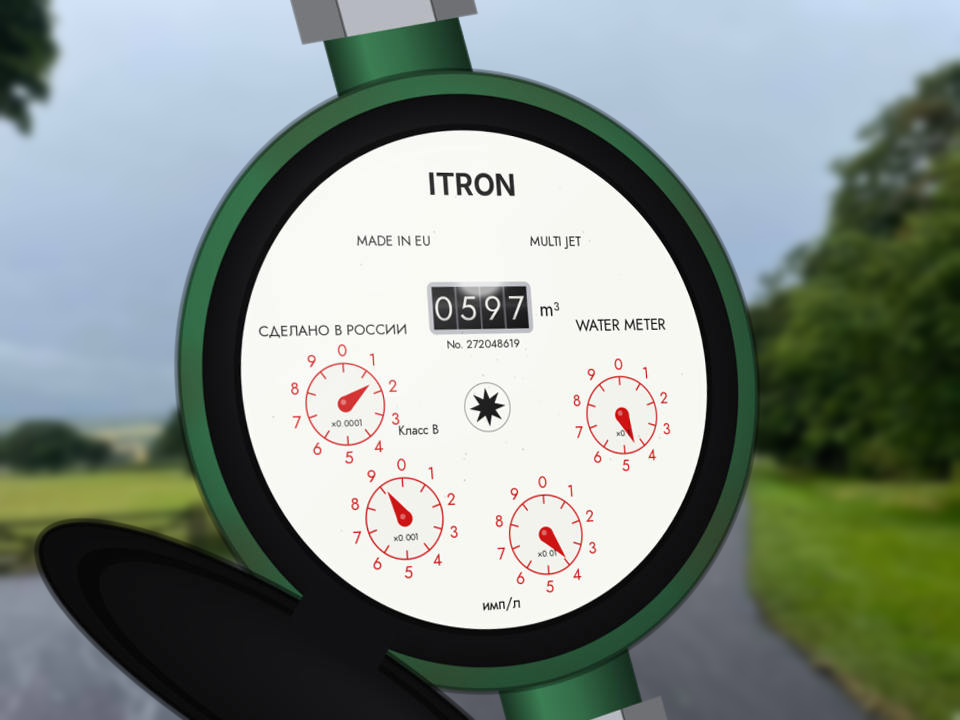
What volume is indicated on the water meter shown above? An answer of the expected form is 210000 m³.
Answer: 597.4391 m³
